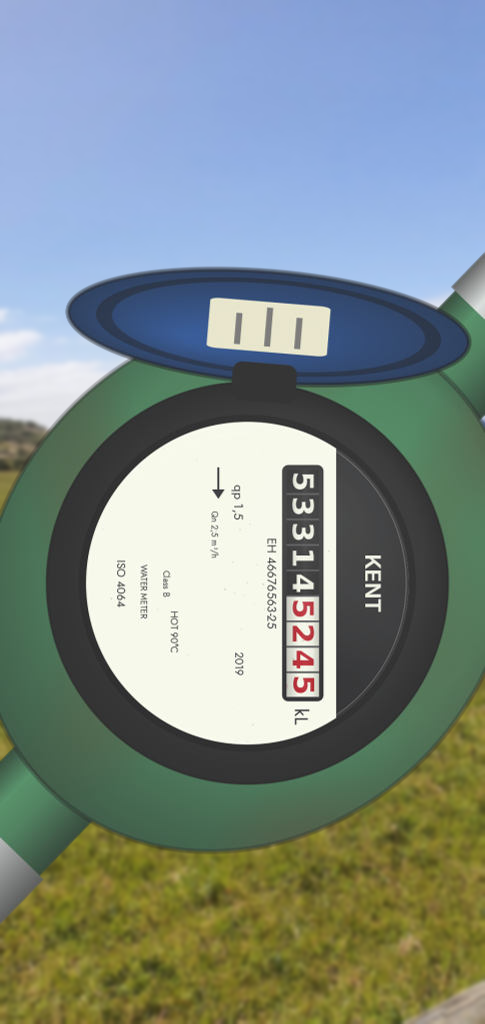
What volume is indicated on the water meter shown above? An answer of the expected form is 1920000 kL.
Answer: 53314.5245 kL
